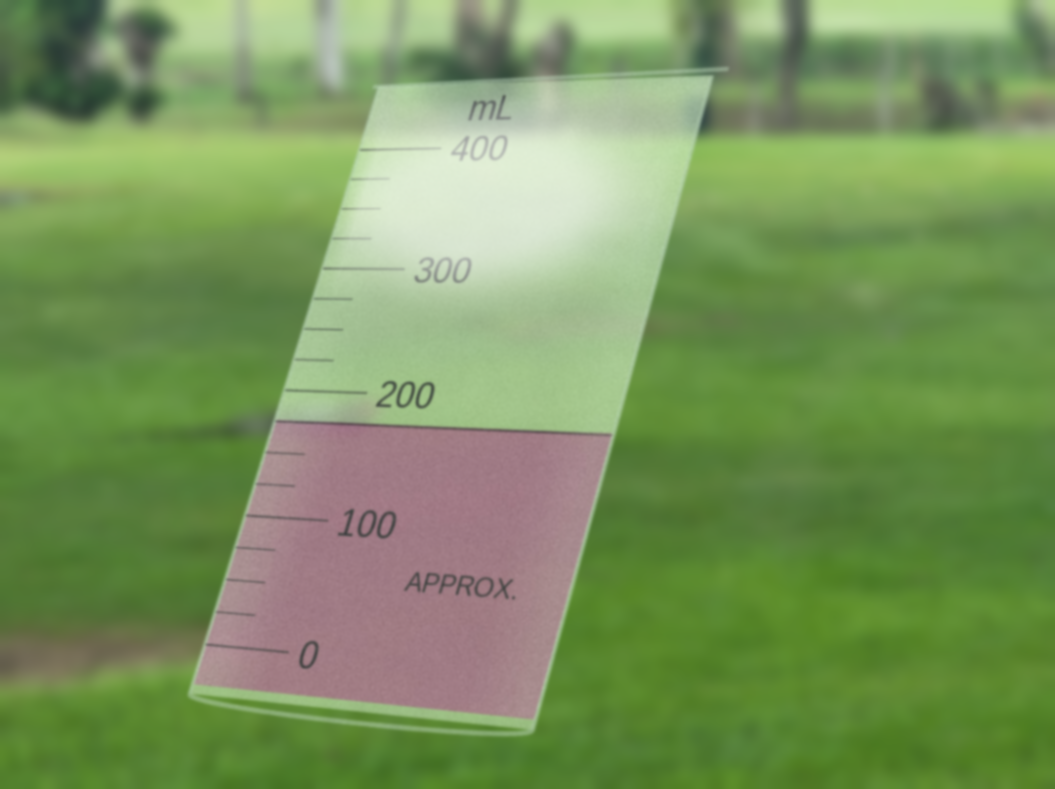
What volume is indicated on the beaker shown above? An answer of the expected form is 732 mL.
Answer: 175 mL
